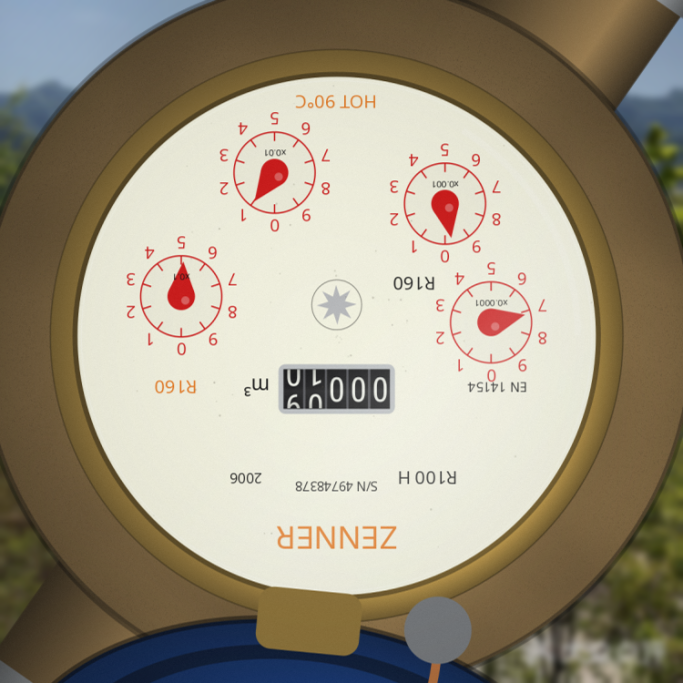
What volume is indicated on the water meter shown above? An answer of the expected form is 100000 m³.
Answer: 9.5097 m³
